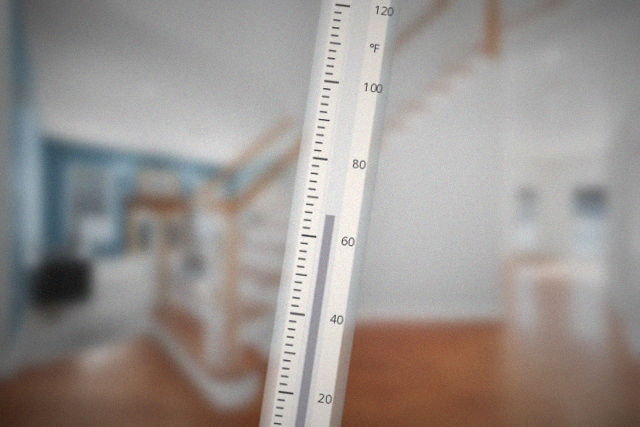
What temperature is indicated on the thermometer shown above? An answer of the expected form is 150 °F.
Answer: 66 °F
